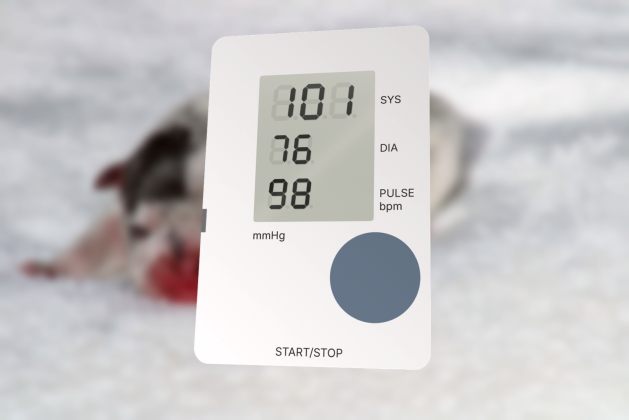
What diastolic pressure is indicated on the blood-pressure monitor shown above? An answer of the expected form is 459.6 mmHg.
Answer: 76 mmHg
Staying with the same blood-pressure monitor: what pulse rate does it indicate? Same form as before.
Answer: 98 bpm
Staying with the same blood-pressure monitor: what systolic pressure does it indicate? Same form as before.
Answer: 101 mmHg
